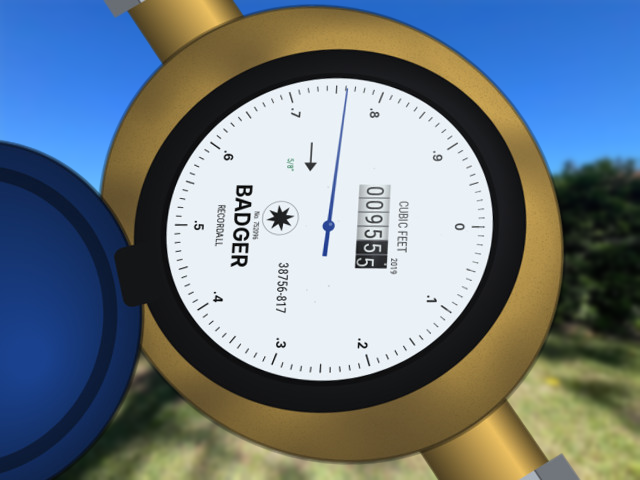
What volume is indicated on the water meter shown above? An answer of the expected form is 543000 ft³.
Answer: 9554.76 ft³
